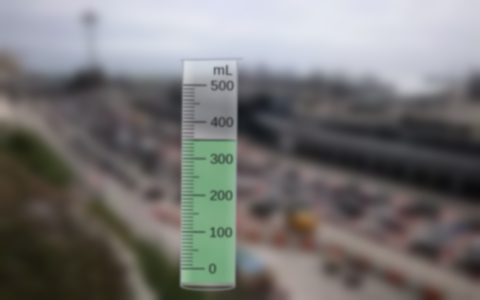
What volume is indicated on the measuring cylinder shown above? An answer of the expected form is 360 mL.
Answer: 350 mL
